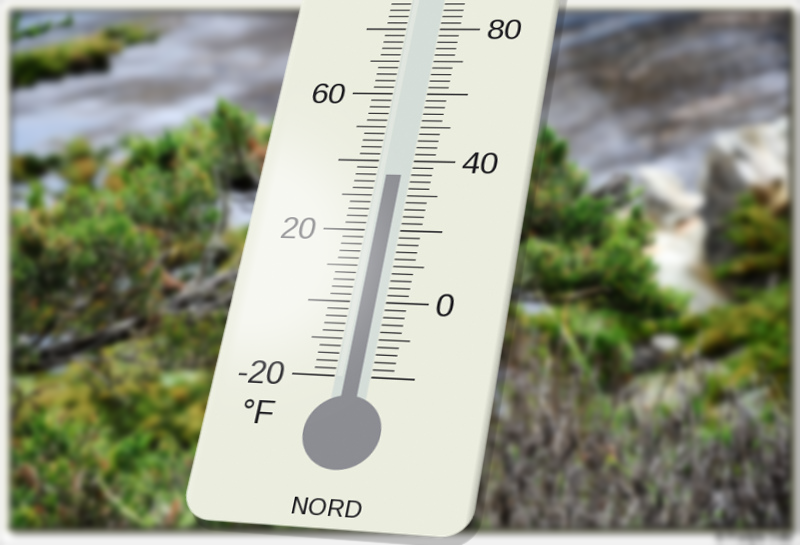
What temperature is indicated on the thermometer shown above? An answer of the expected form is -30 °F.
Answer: 36 °F
